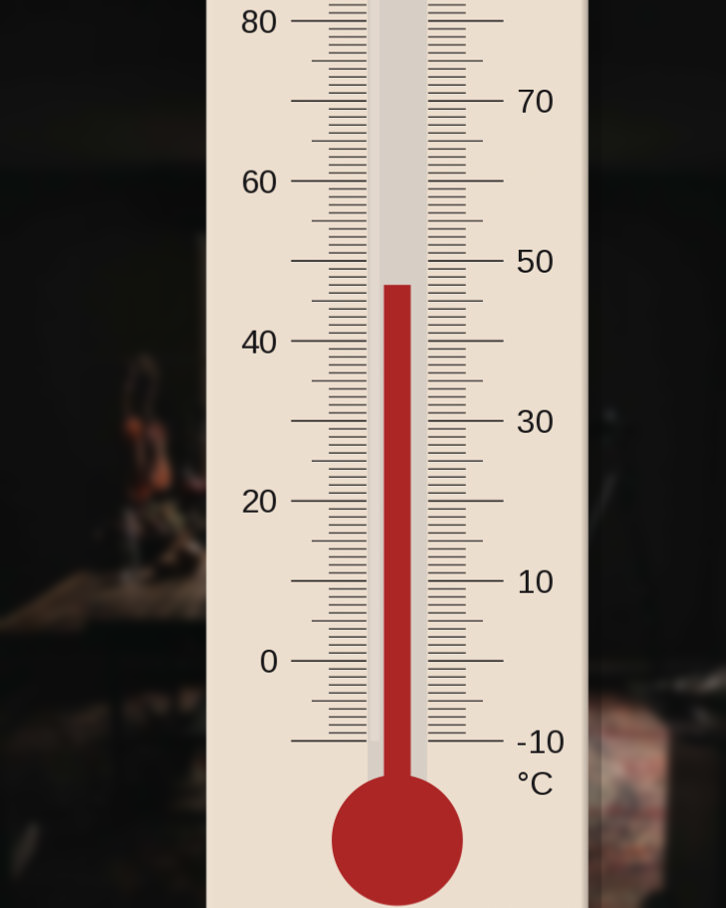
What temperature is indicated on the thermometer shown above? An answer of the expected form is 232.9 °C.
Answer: 47 °C
